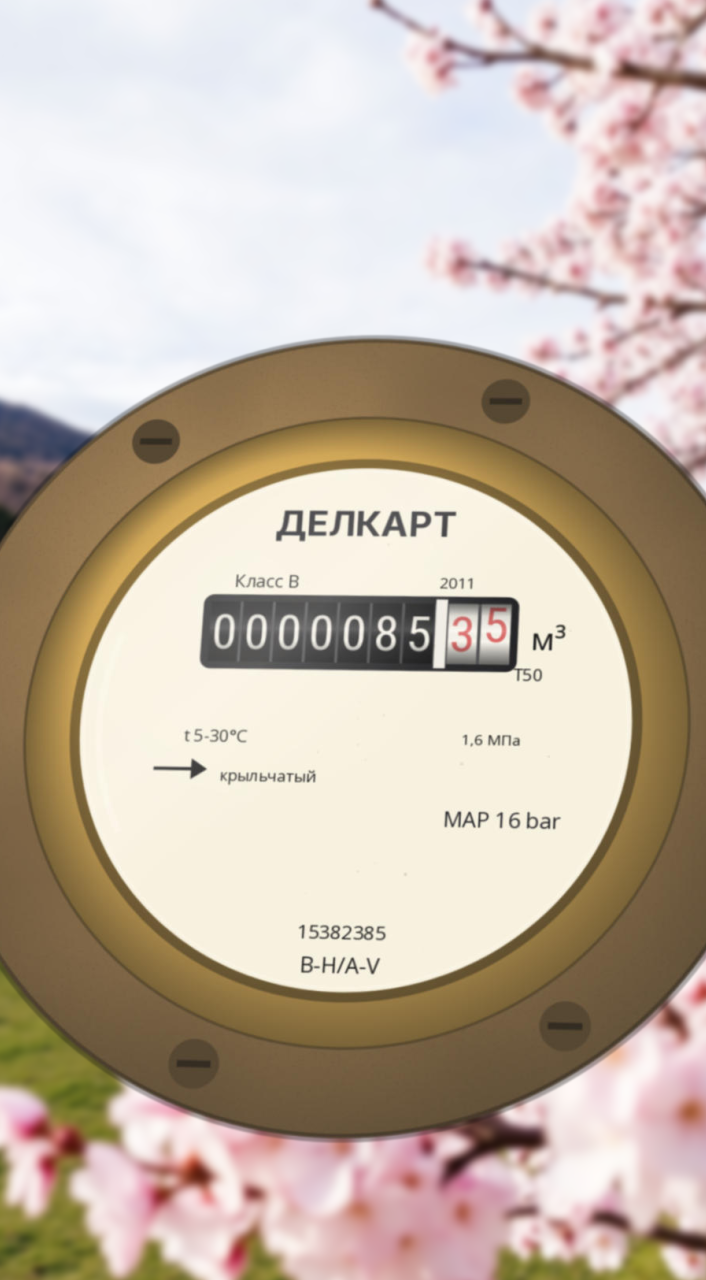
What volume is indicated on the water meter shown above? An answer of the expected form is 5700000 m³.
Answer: 85.35 m³
